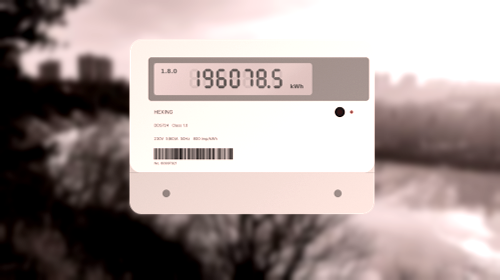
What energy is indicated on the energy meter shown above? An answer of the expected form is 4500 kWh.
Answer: 196078.5 kWh
